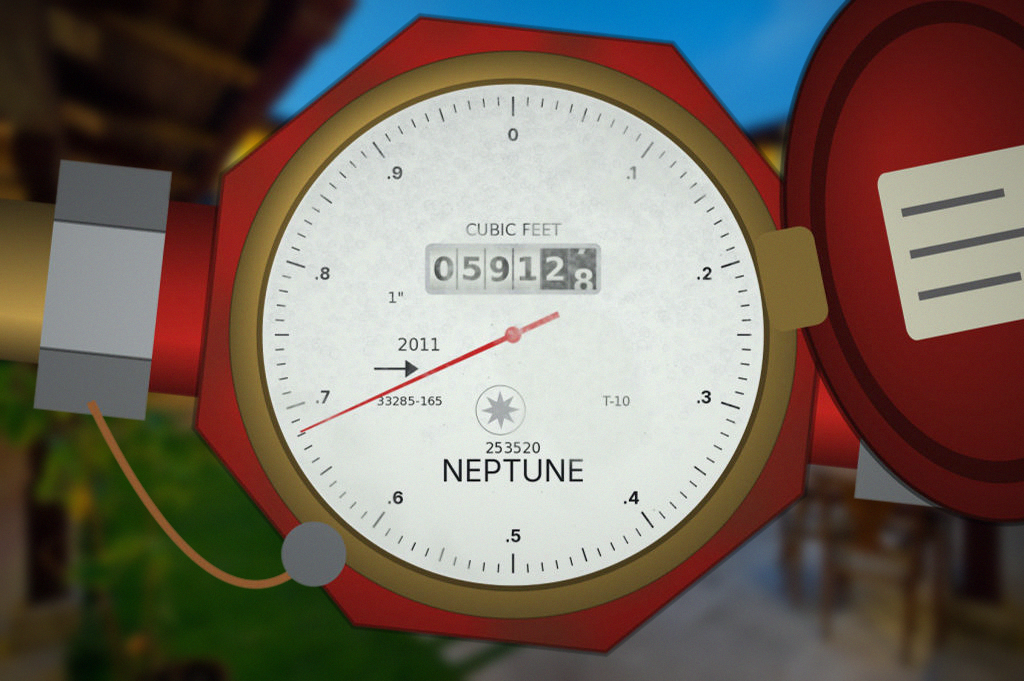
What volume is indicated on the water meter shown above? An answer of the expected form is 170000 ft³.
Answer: 59127.68 ft³
